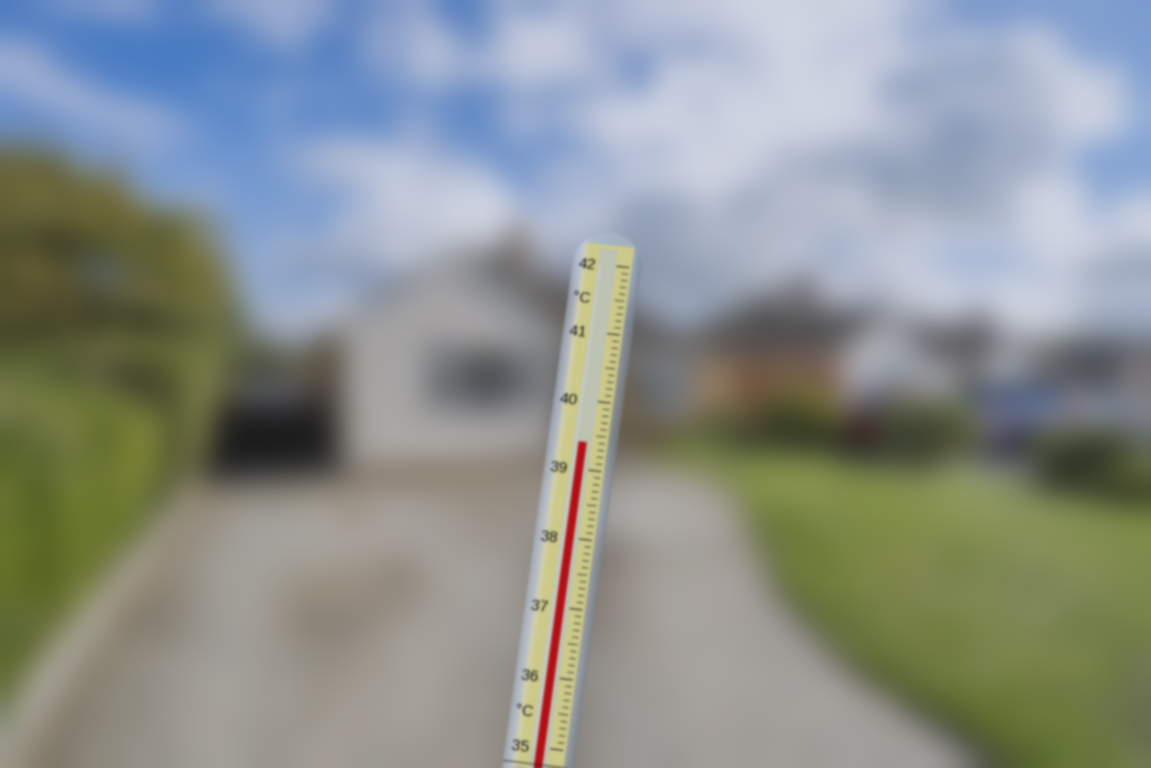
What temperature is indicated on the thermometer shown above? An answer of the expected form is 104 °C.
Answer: 39.4 °C
